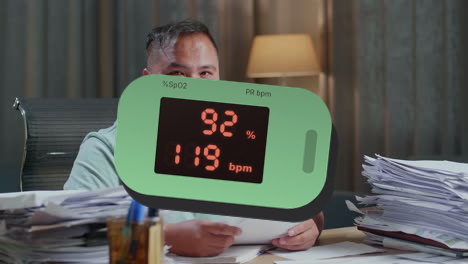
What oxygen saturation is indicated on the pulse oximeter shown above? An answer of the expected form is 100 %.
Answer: 92 %
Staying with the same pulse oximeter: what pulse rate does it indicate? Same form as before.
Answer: 119 bpm
